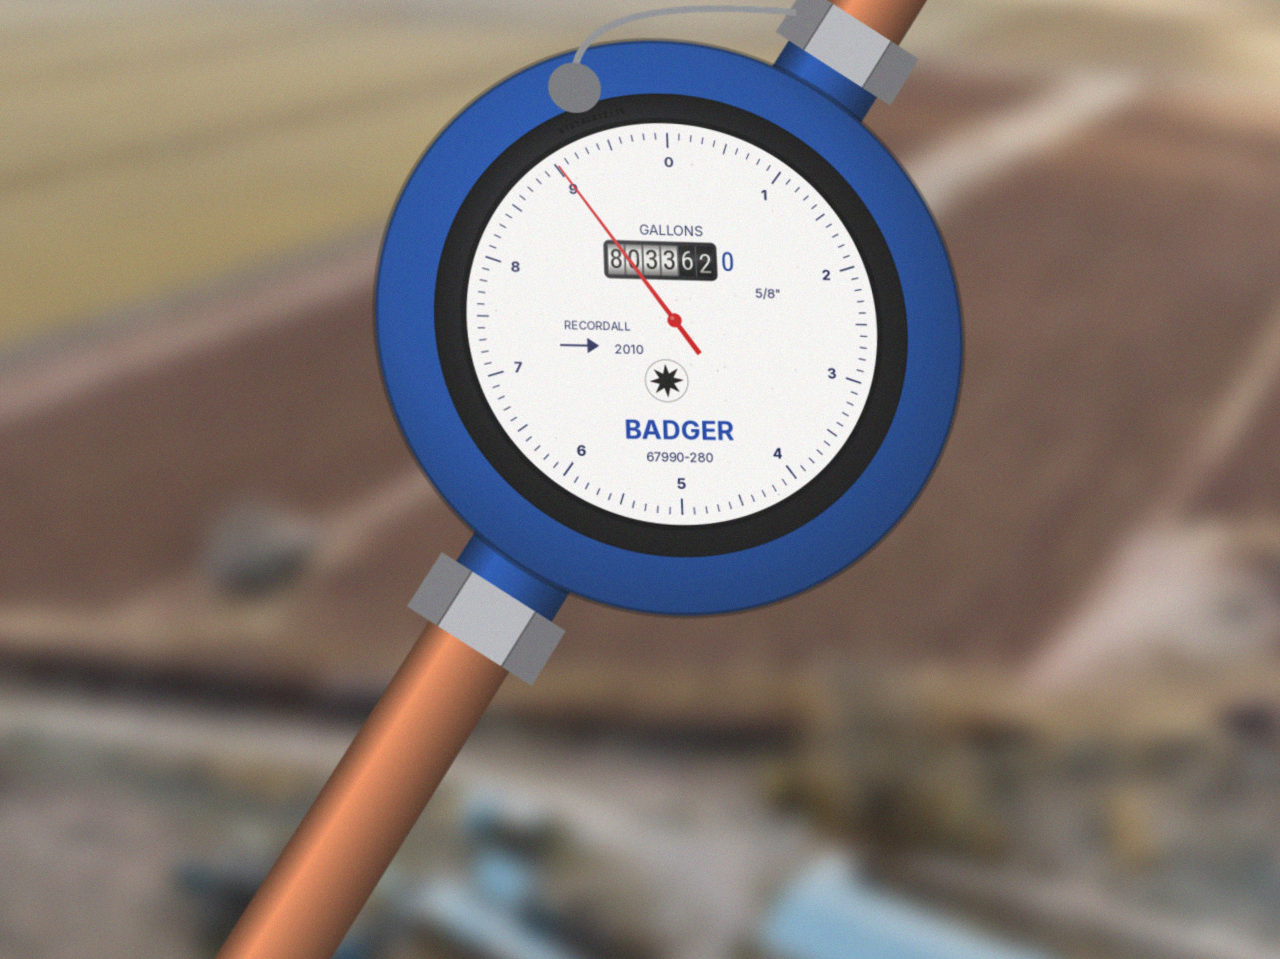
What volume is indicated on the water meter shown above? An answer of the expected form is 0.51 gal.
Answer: 8033619.0 gal
